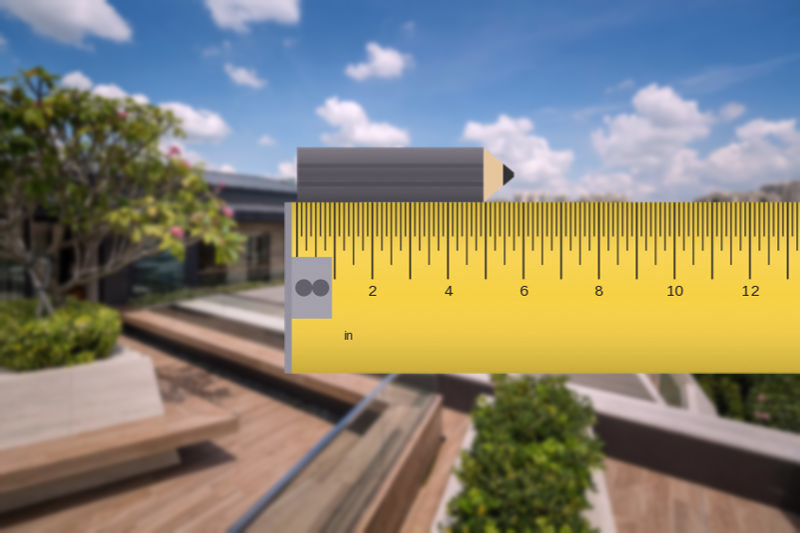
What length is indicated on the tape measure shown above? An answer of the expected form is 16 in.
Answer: 5.75 in
